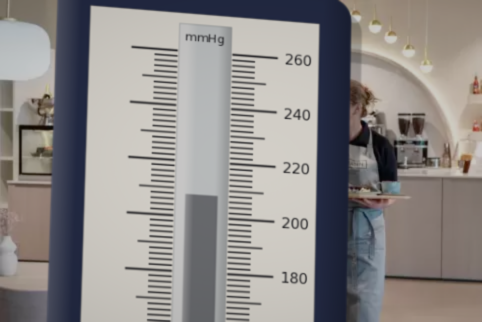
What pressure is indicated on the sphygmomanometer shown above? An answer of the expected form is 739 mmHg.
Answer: 208 mmHg
